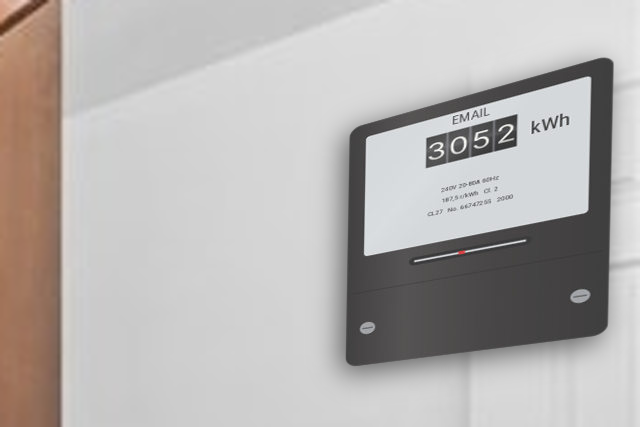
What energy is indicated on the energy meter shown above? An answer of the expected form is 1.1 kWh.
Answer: 3052 kWh
